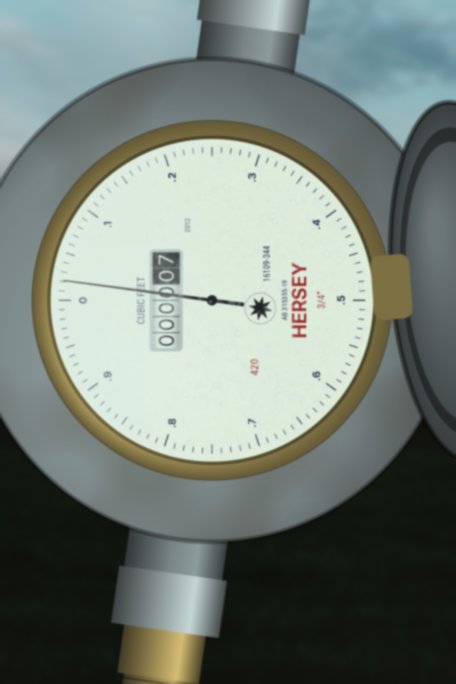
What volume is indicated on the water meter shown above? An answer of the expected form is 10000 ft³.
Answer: 7.02 ft³
